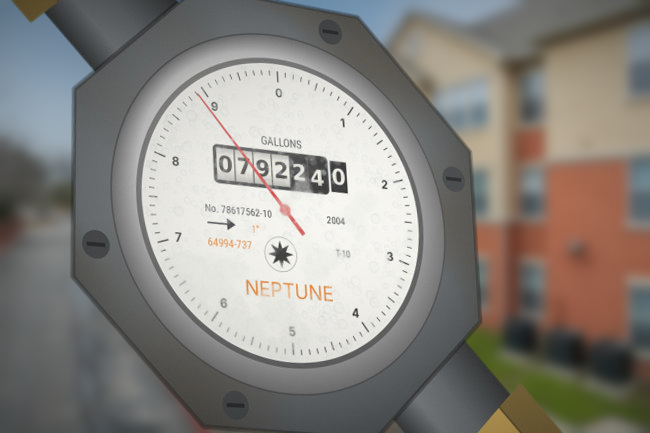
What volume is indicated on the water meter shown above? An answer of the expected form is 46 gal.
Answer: 792238.9 gal
